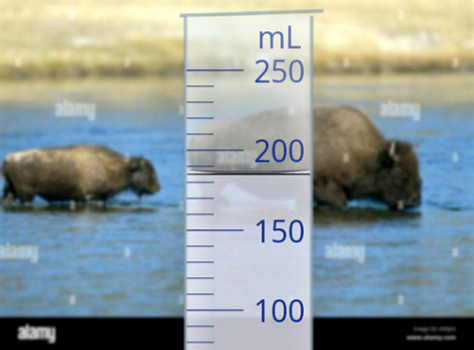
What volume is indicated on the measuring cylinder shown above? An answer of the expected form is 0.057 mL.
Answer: 185 mL
